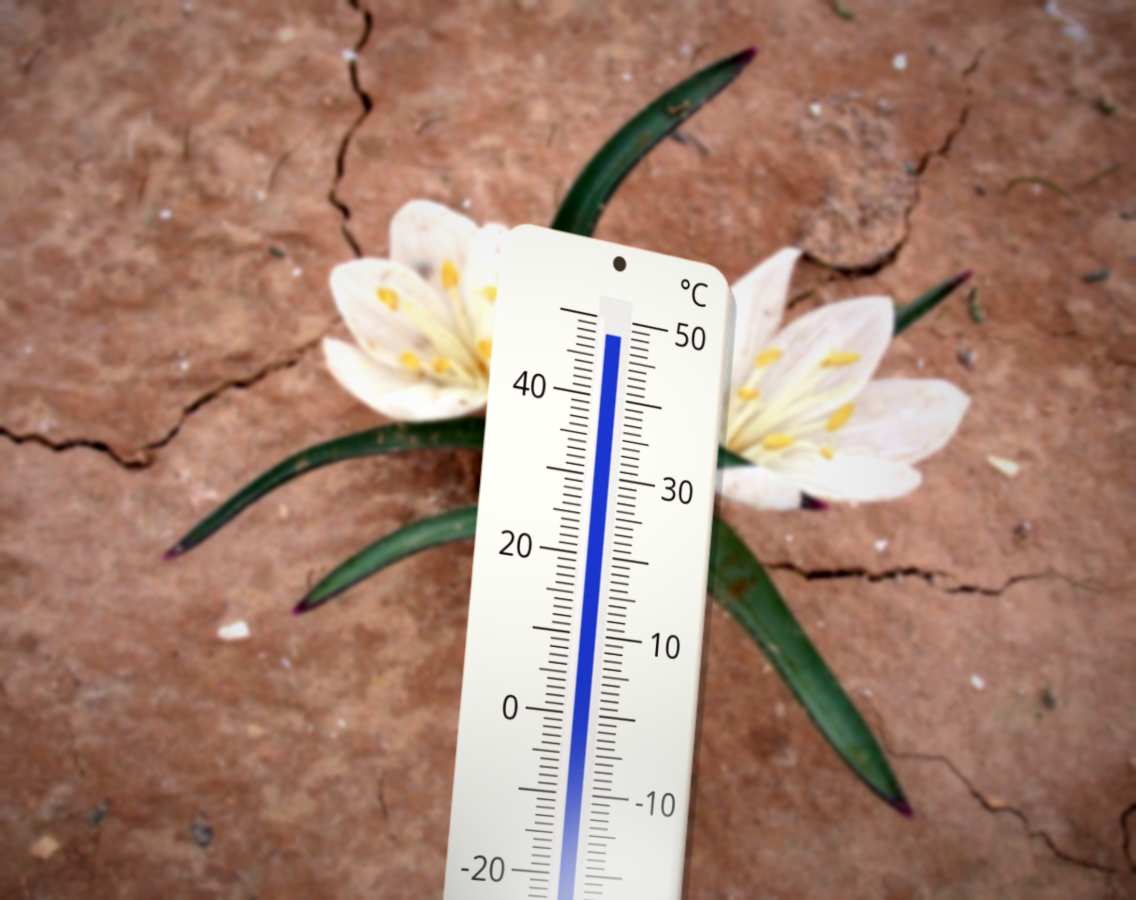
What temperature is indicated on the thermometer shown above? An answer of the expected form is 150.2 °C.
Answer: 48 °C
